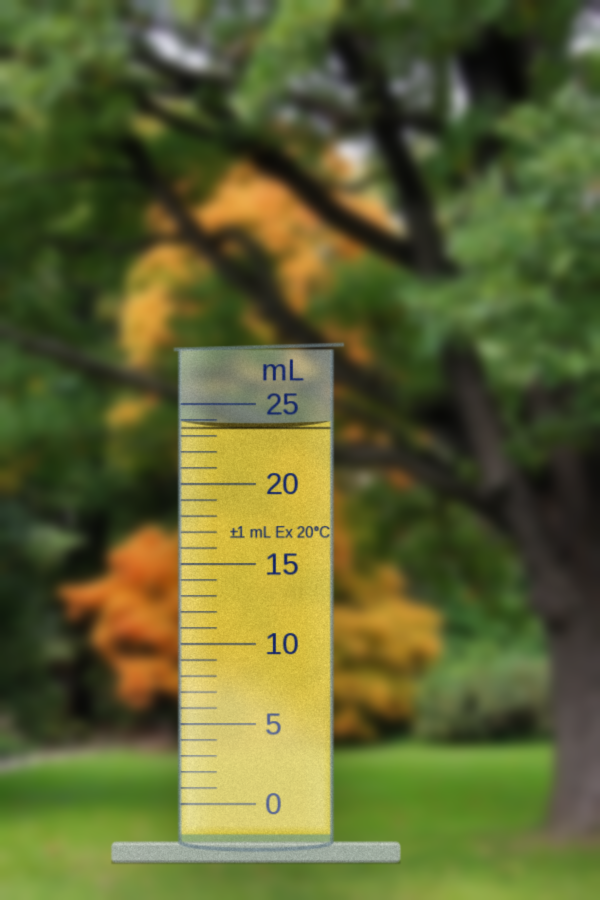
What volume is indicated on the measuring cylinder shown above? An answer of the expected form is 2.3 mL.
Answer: 23.5 mL
